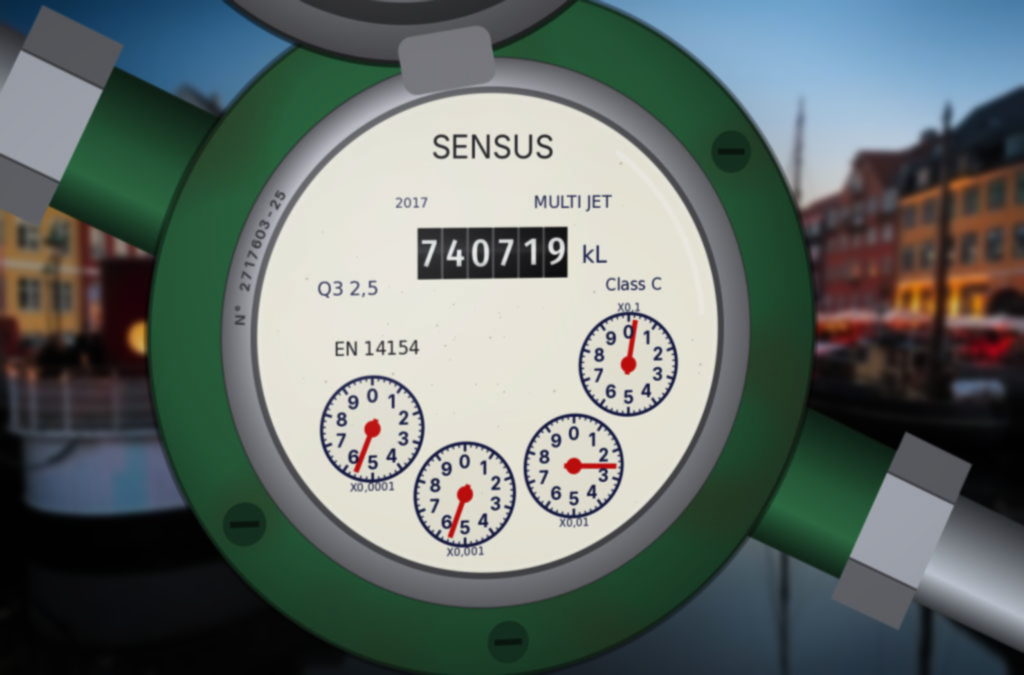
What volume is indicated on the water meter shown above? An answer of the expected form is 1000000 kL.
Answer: 740719.0255 kL
